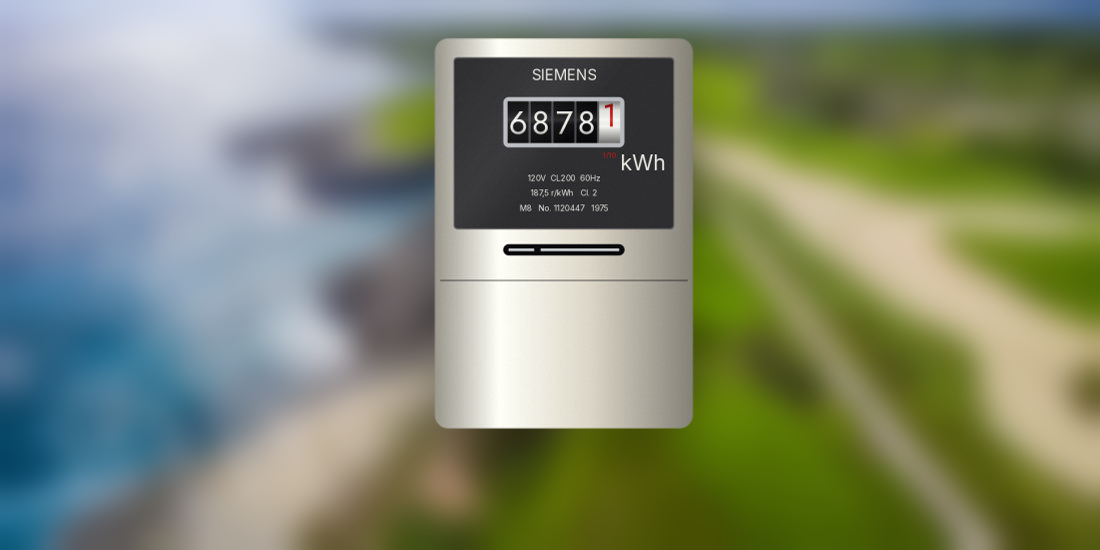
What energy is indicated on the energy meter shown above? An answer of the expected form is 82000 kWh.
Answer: 6878.1 kWh
